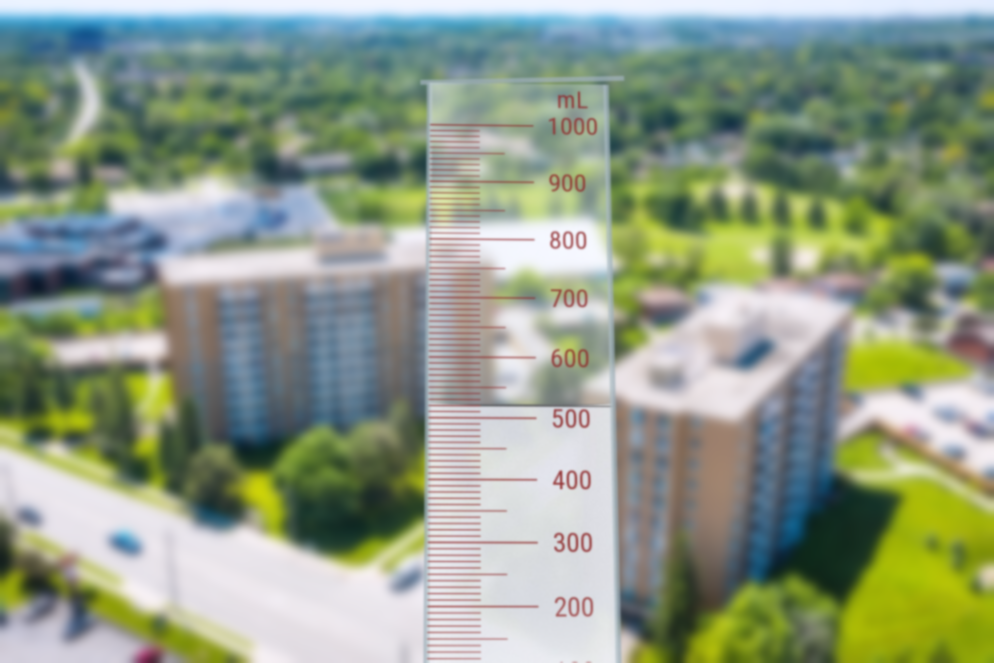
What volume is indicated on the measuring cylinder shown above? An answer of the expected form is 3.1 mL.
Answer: 520 mL
